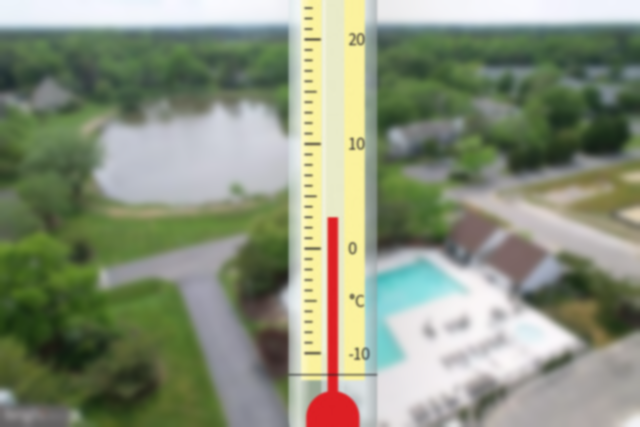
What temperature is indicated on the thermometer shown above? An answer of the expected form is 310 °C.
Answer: 3 °C
